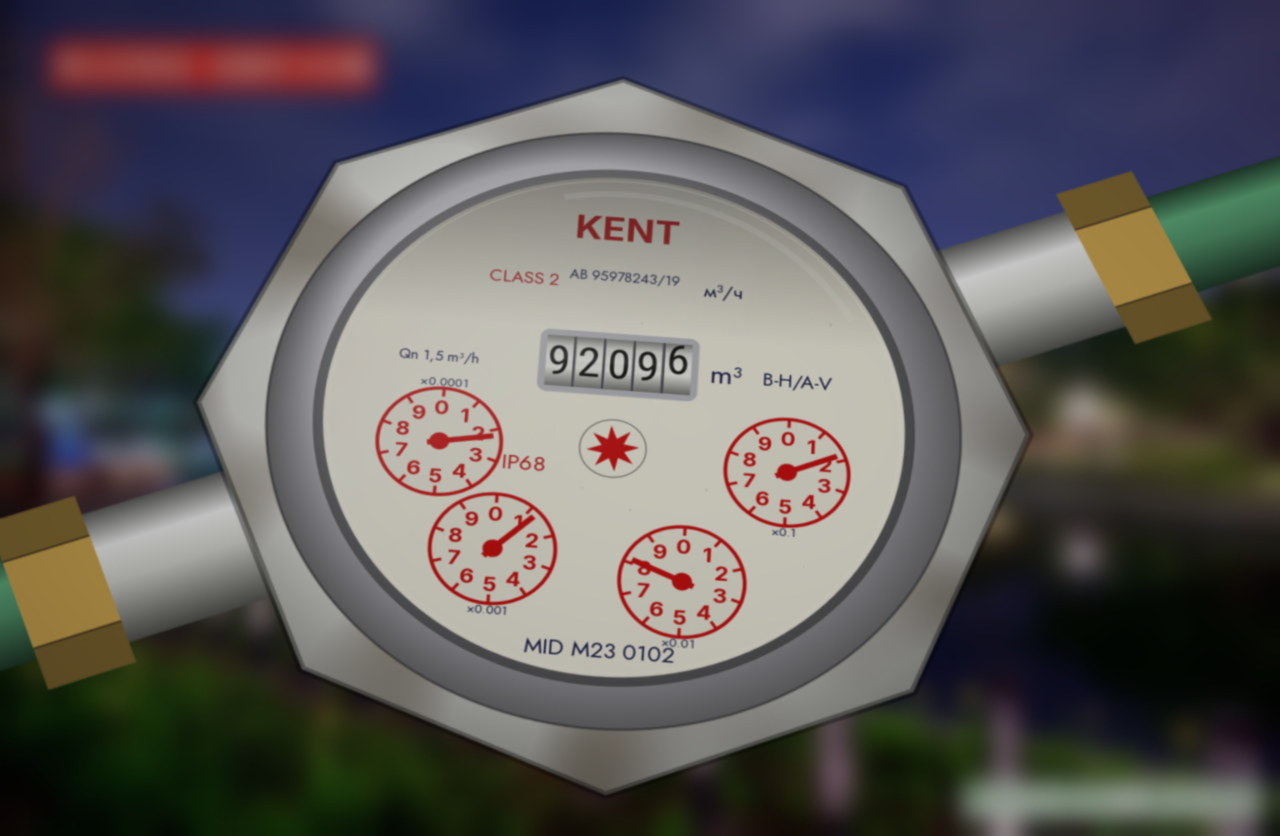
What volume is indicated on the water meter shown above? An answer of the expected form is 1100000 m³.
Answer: 92096.1812 m³
